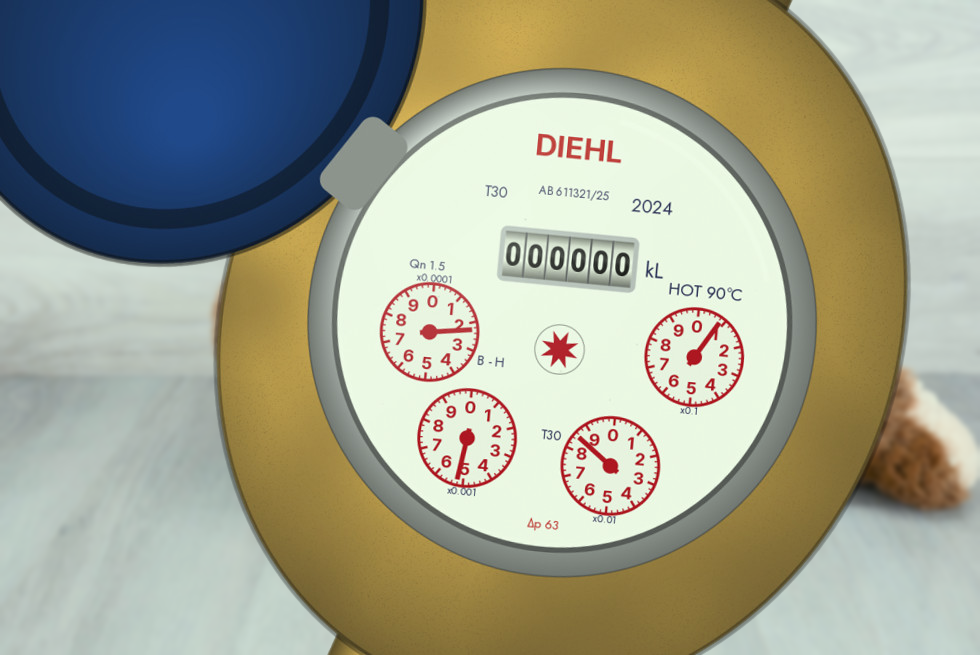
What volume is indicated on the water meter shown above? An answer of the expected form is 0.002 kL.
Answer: 0.0852 kL
